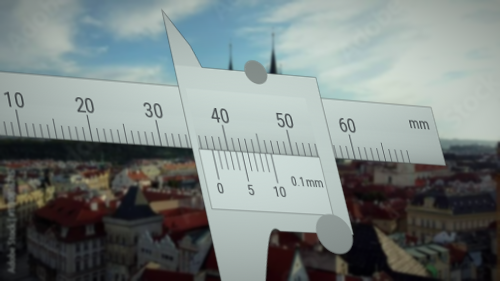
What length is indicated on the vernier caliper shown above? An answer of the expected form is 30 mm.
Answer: 37.6 mm
